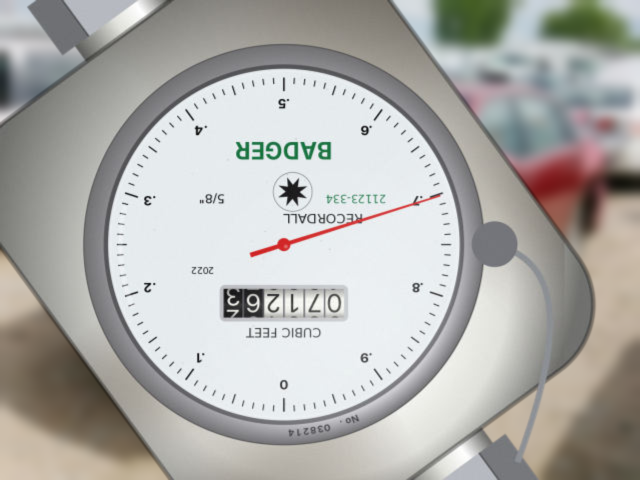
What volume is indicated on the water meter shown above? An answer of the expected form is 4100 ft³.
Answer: 71262.70 ft³
